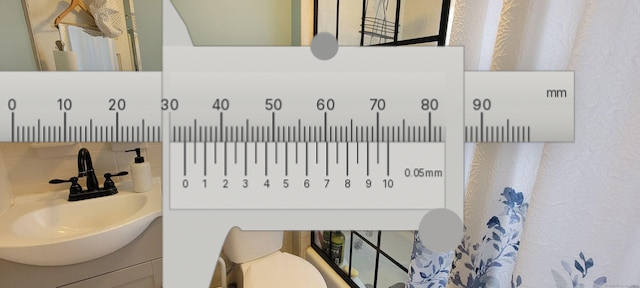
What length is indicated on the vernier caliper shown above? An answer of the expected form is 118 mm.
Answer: 33.0 mm
